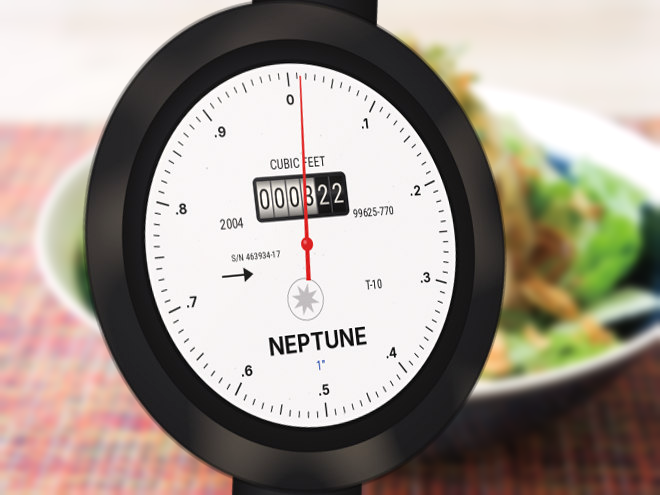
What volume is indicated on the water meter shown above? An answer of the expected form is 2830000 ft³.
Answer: 322.01 ft³
